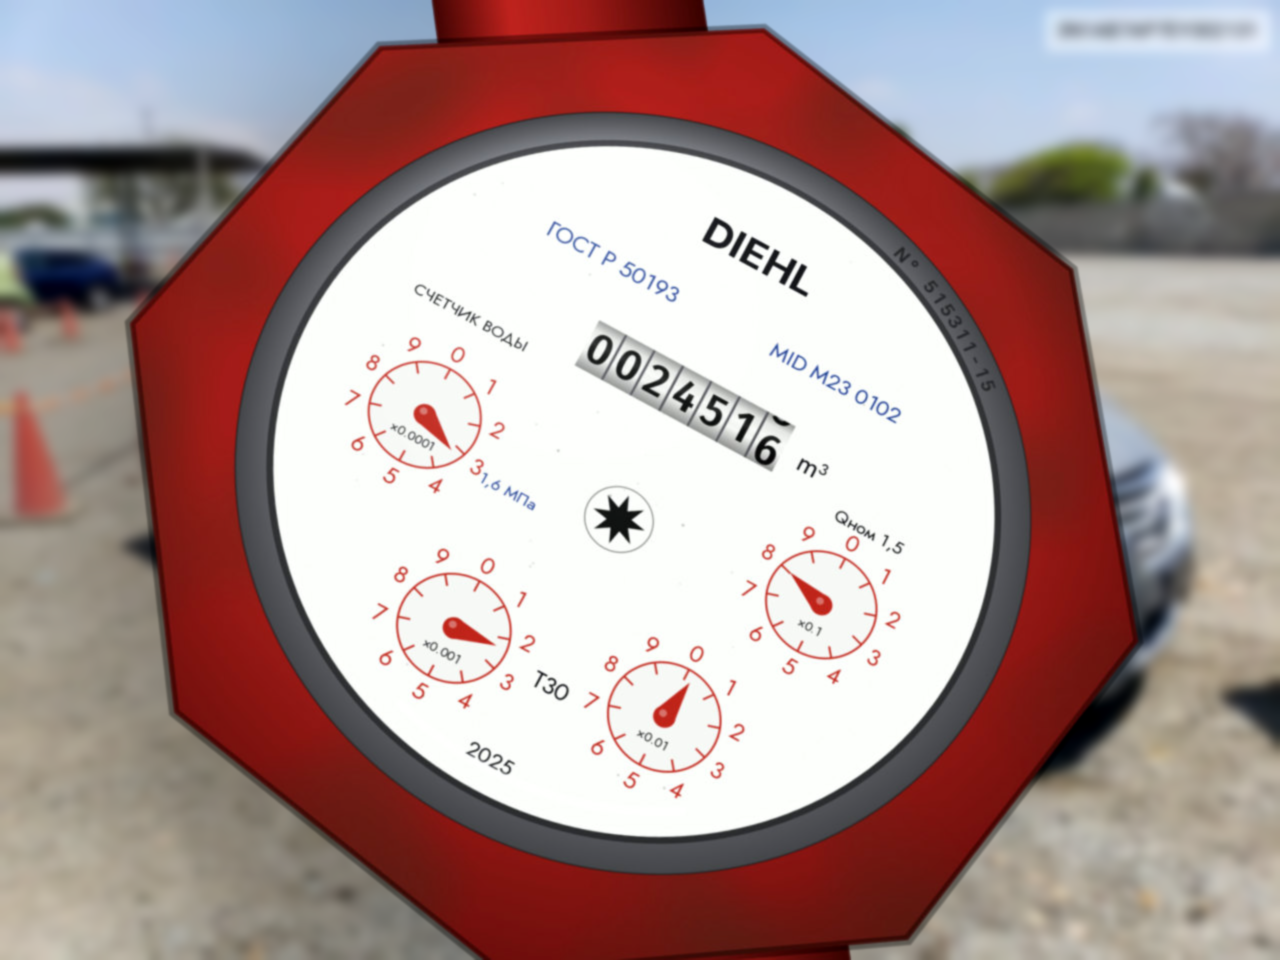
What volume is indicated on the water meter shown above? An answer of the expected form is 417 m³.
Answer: 24515.8023 m³
